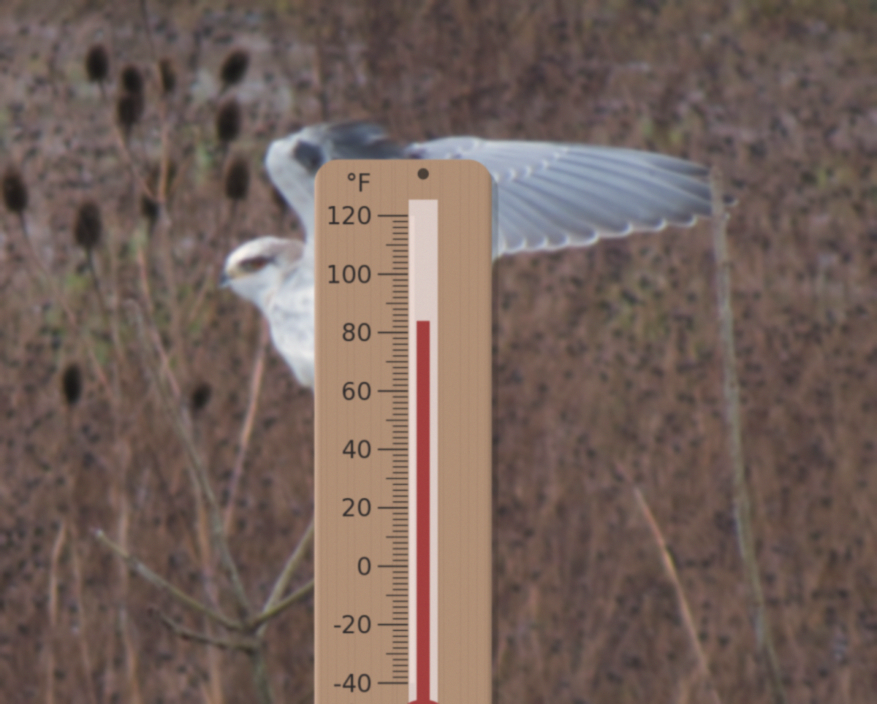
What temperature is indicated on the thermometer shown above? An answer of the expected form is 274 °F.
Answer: 84 °F
